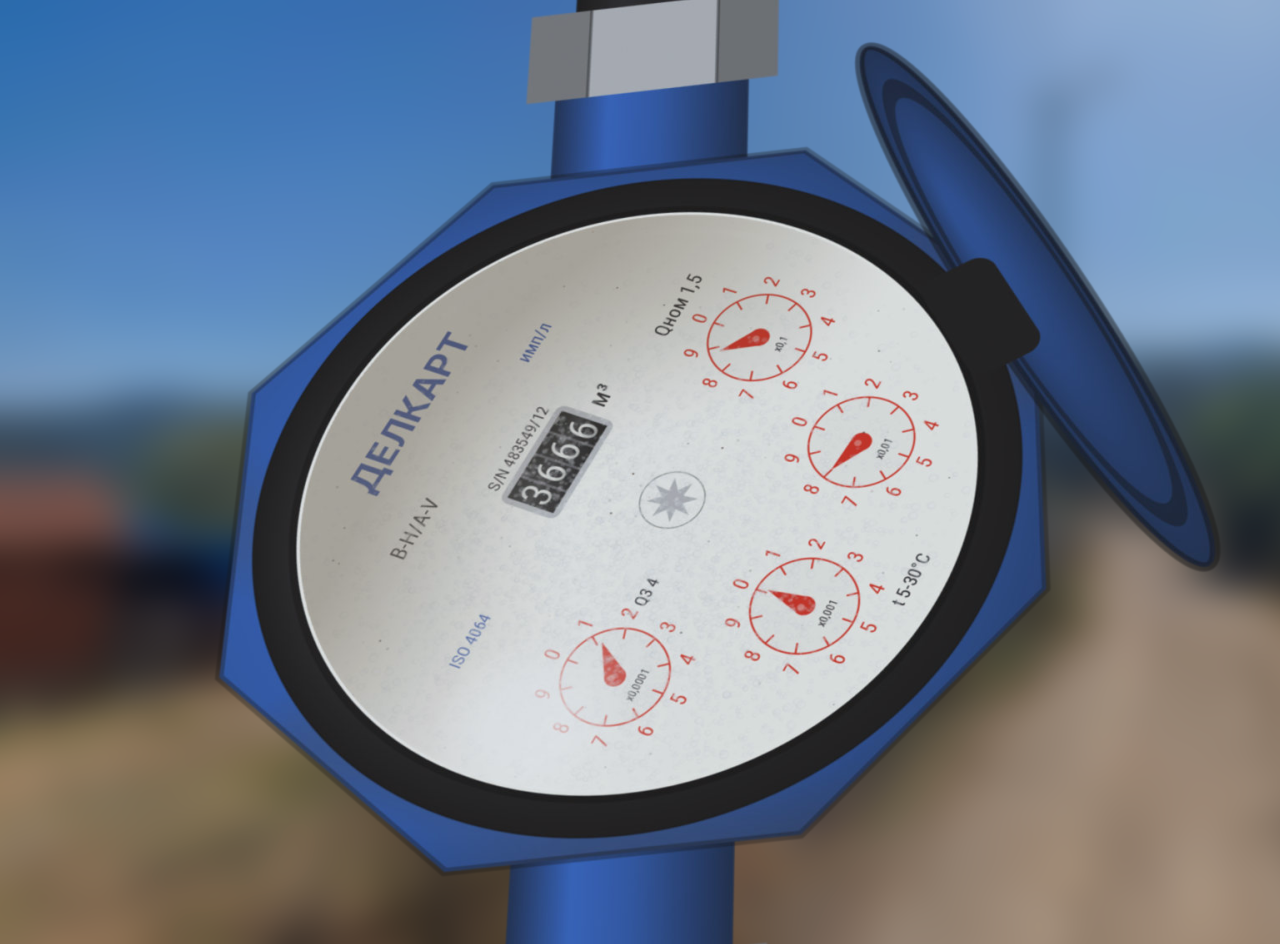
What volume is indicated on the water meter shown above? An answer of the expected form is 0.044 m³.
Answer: 3665.8801 m³
